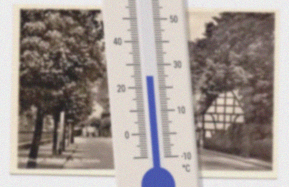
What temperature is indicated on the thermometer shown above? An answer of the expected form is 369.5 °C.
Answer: 25 °C
